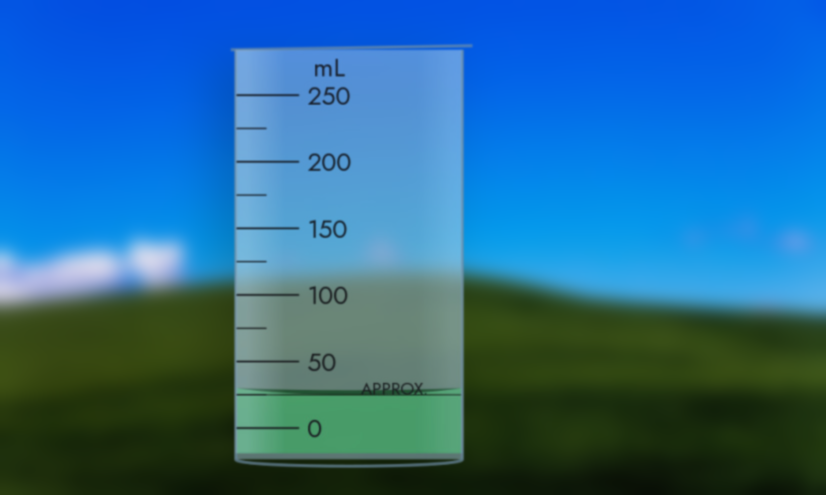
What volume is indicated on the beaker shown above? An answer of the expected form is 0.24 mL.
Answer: 25 mL
